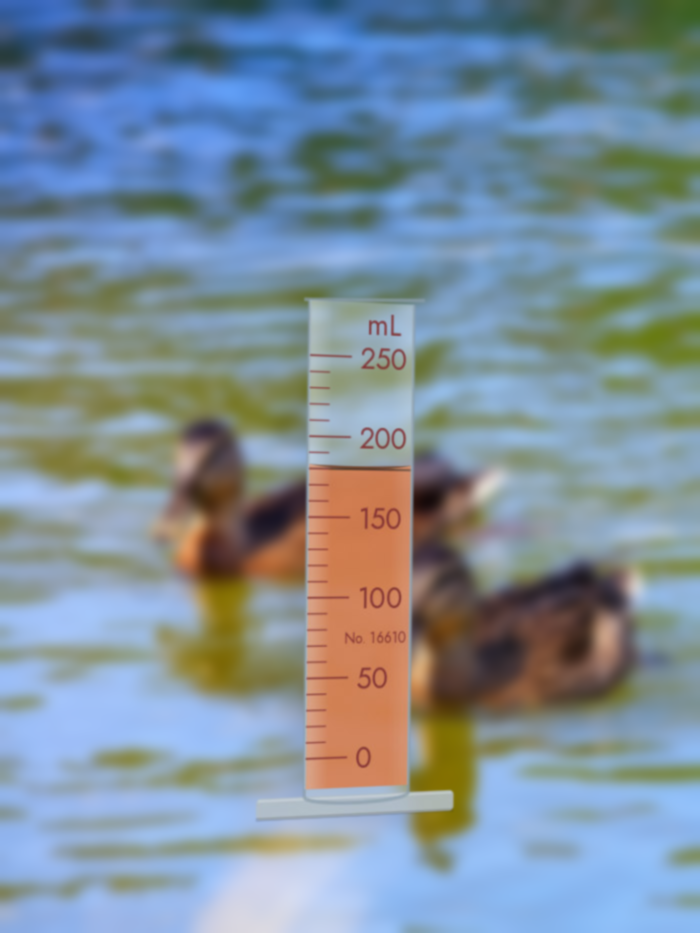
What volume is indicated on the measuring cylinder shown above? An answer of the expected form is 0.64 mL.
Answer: 180 mL
